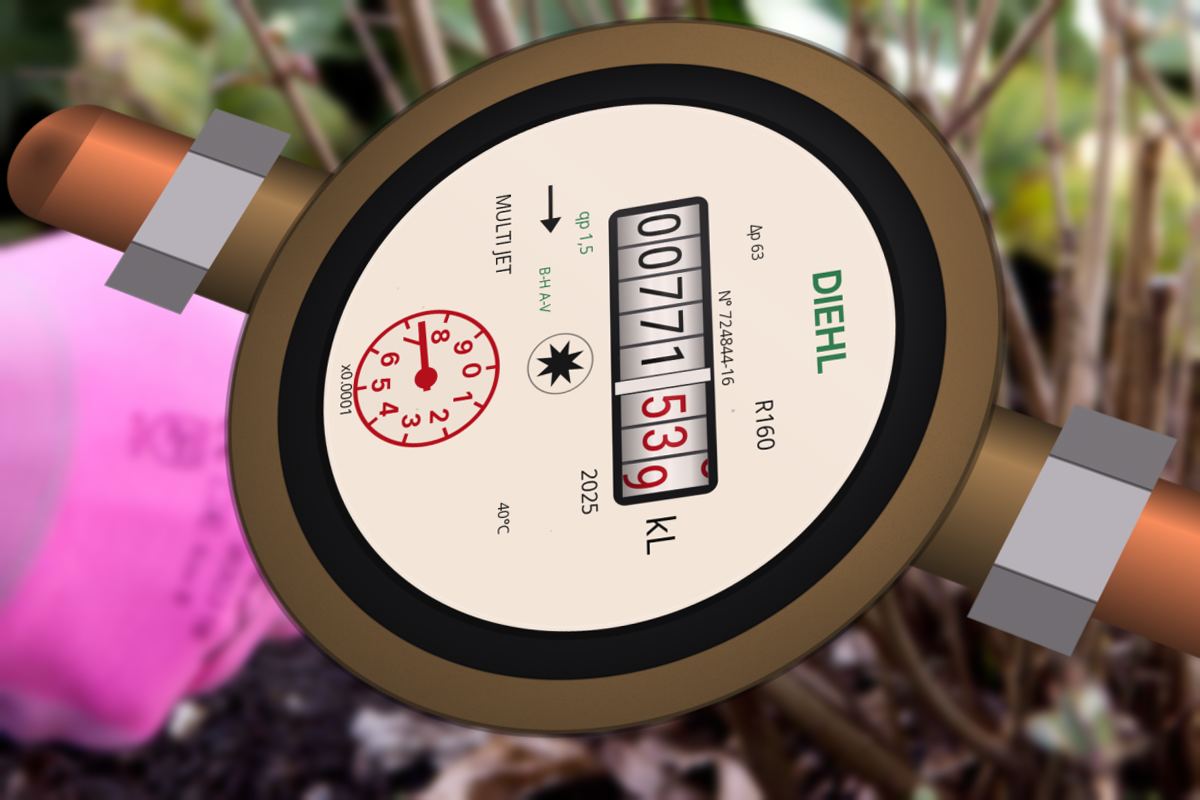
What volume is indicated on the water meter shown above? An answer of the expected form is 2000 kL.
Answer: 771.5387 kL
